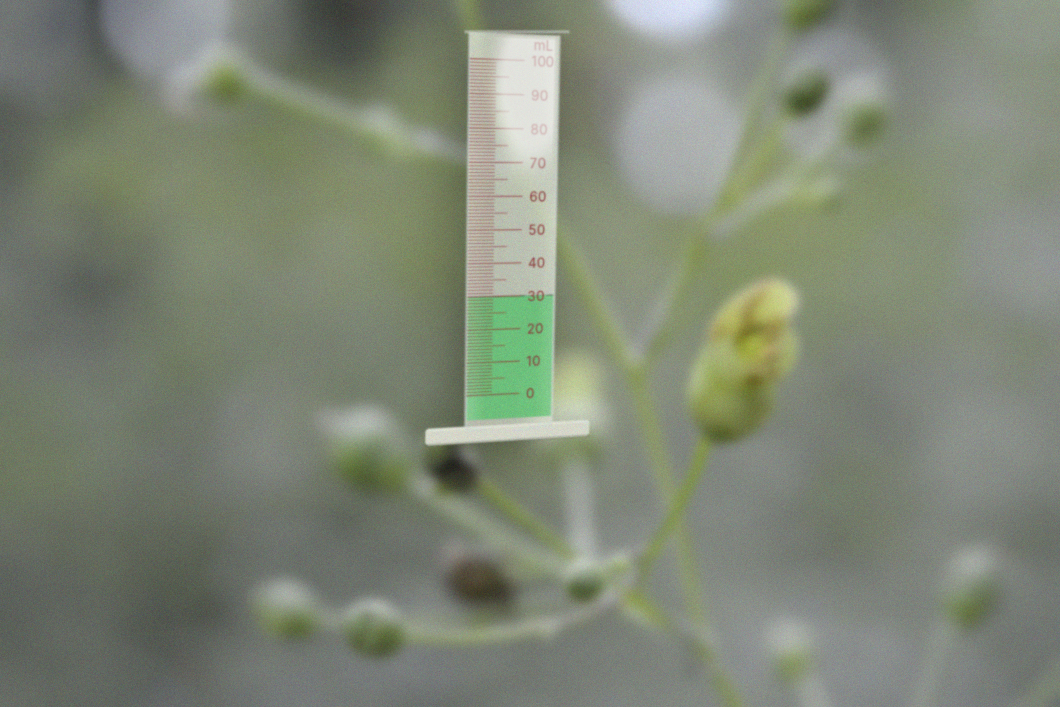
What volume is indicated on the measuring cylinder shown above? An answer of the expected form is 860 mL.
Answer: 30 mL
